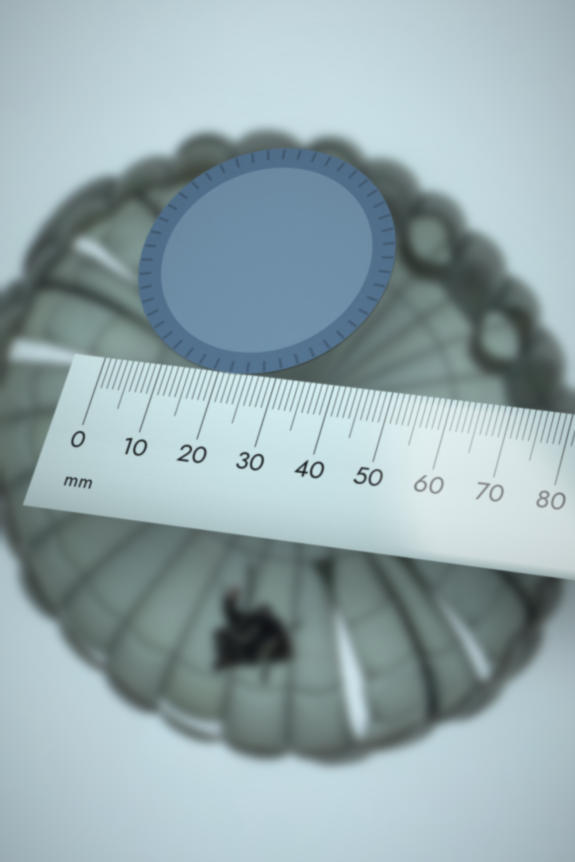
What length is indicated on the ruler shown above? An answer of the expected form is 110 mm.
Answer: 44 mm
